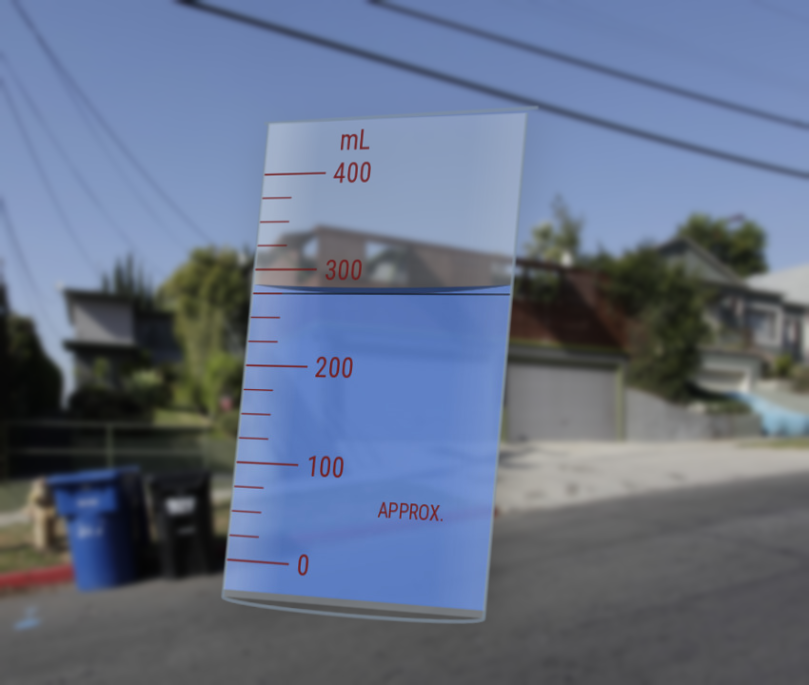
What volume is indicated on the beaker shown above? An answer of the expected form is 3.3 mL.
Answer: 275 mL
